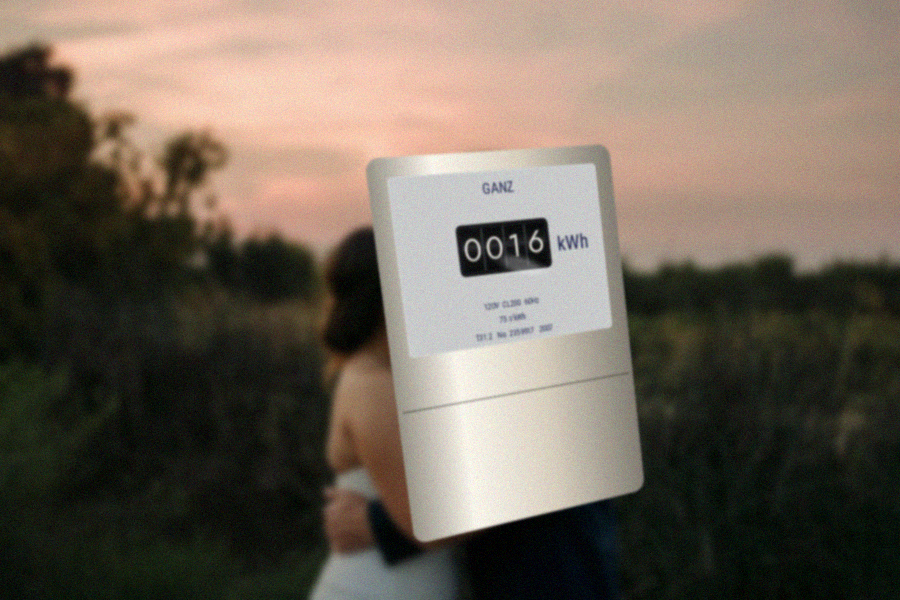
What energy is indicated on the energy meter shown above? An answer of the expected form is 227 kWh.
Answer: 16 kWh
